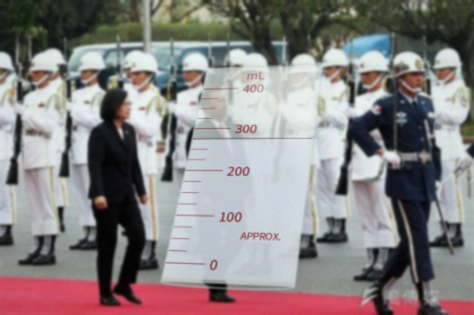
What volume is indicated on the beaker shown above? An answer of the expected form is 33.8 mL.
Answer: 275 mL
